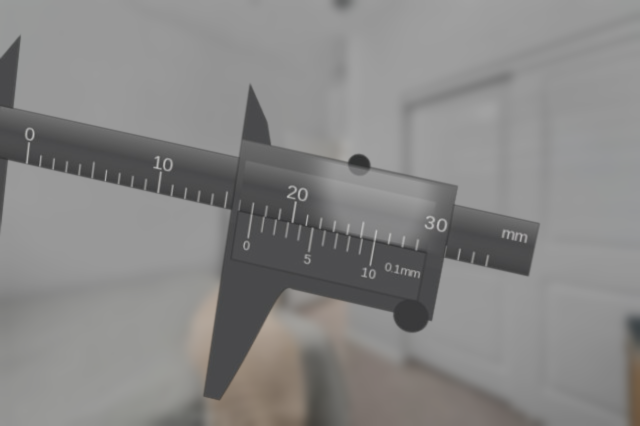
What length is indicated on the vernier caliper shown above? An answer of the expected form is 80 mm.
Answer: 17.0 mm
